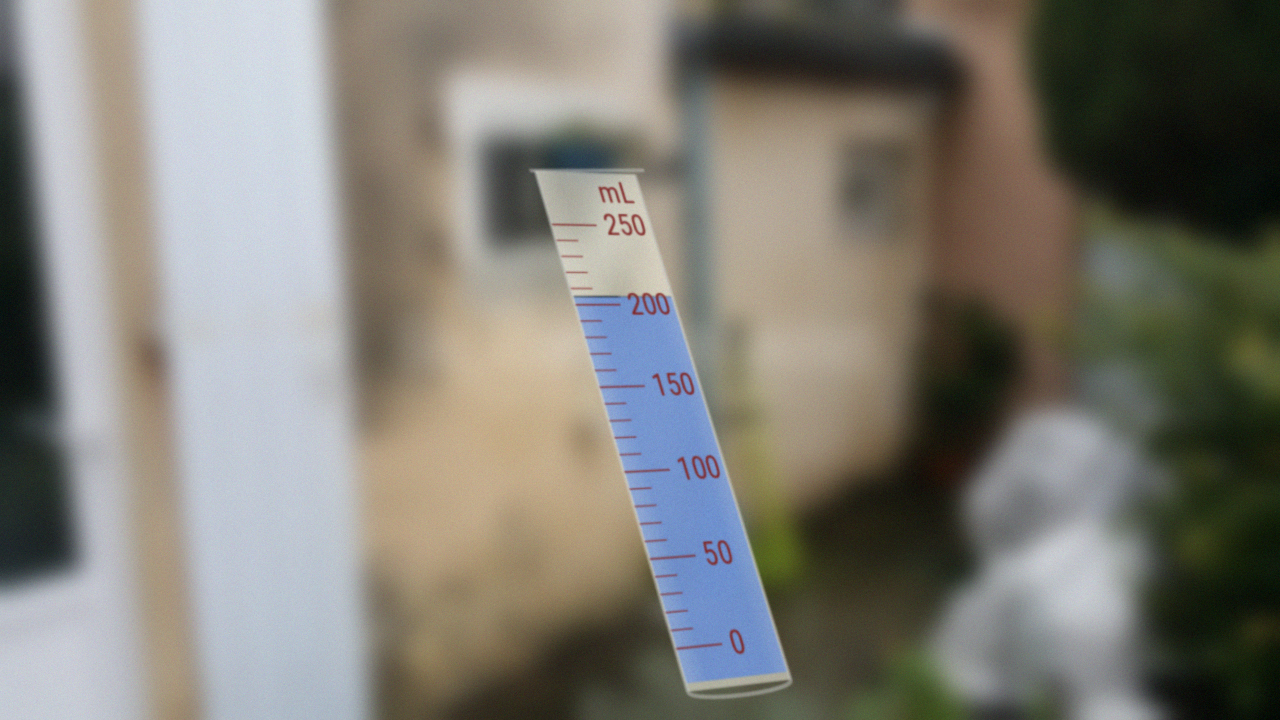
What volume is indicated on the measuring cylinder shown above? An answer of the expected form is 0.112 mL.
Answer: 205 mL
